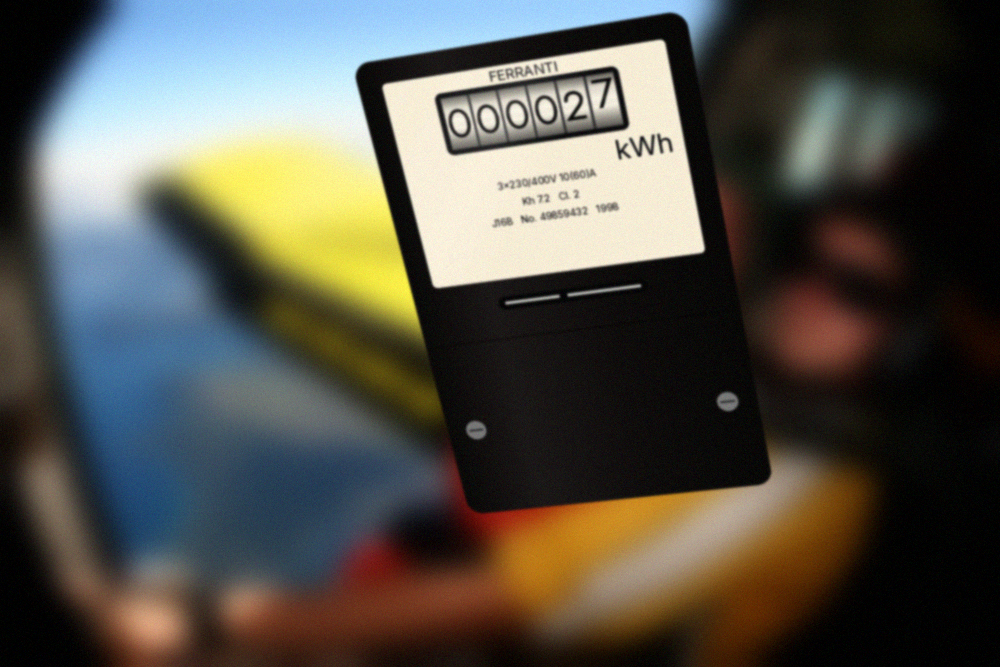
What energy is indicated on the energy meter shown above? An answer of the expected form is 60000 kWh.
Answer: 27 kWh
